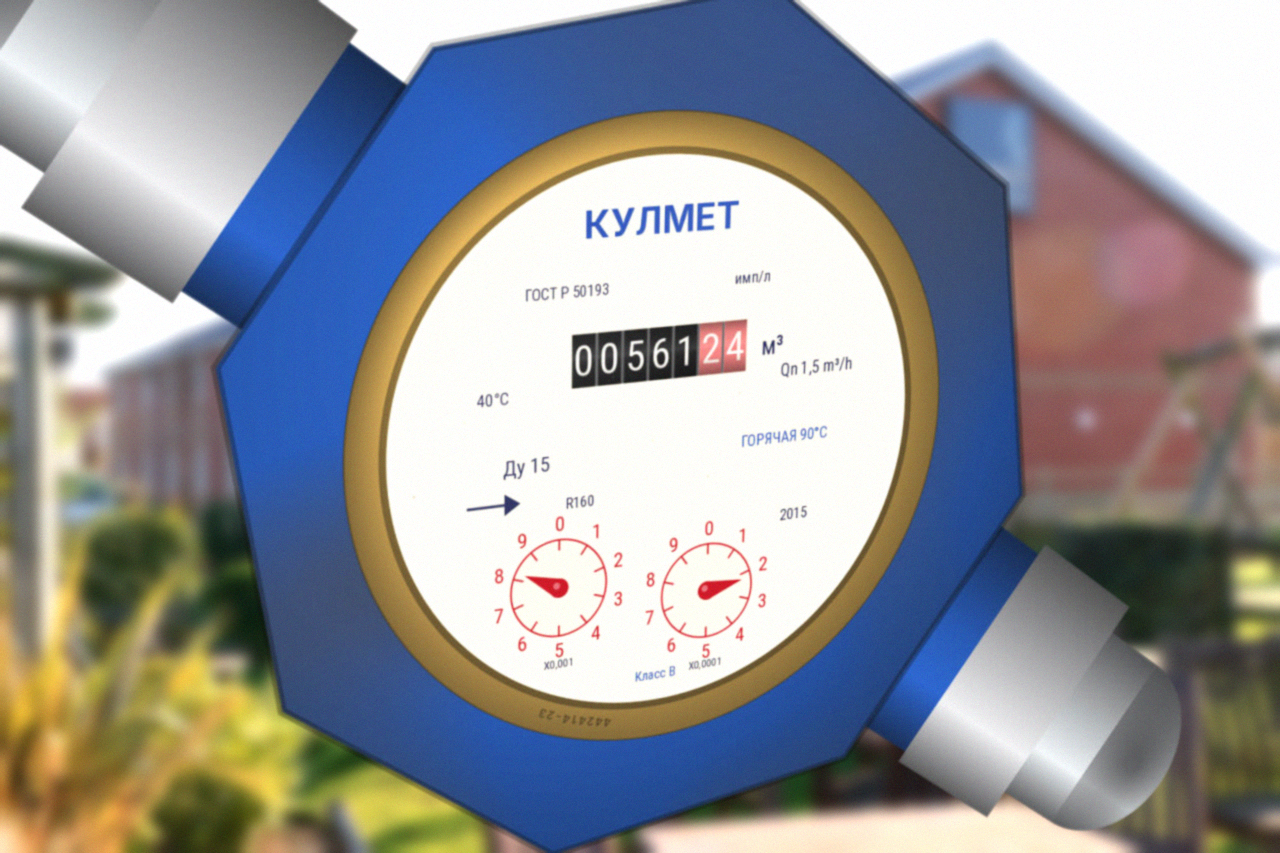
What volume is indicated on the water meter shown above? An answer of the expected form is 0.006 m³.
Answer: 561.2482 m³
